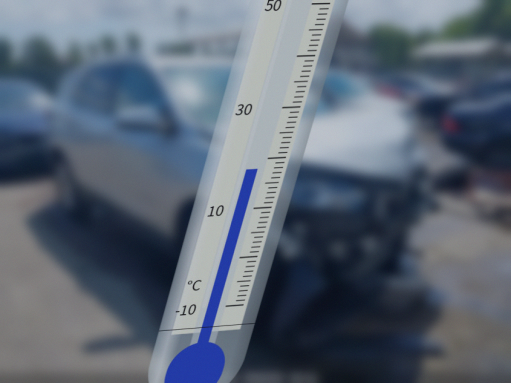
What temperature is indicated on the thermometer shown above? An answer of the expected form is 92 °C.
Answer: 18 °C
